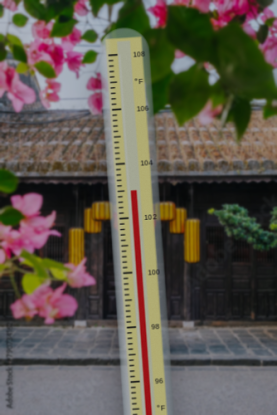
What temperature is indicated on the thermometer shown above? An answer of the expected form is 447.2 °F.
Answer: 103 °F
